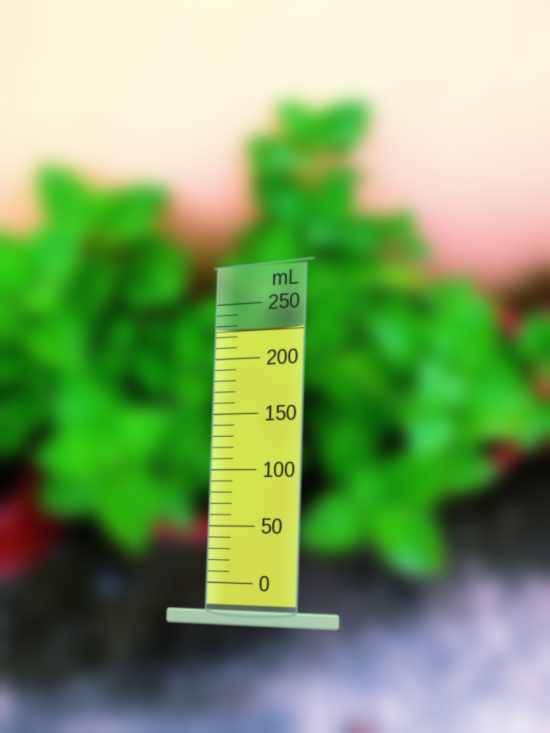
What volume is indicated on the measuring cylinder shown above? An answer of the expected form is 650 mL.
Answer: 225 mL
